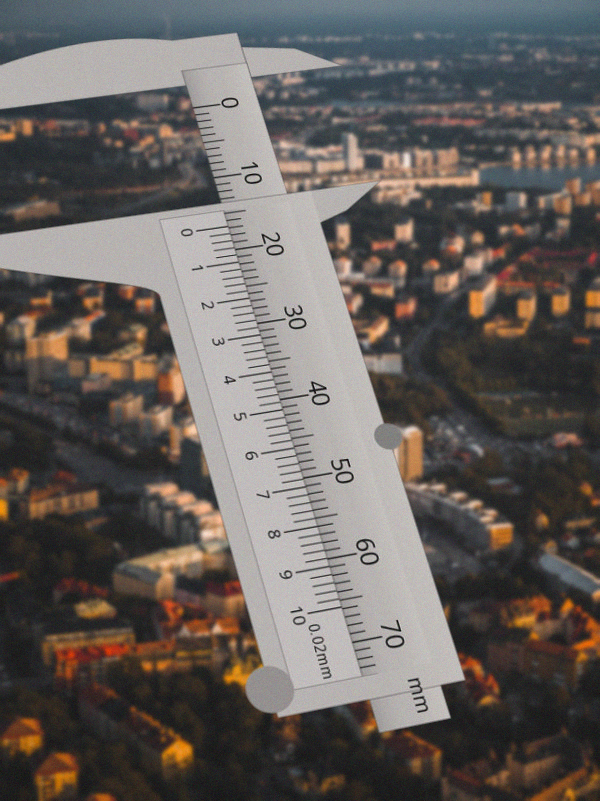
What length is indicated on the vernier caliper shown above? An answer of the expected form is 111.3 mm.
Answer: 16.8 mm
